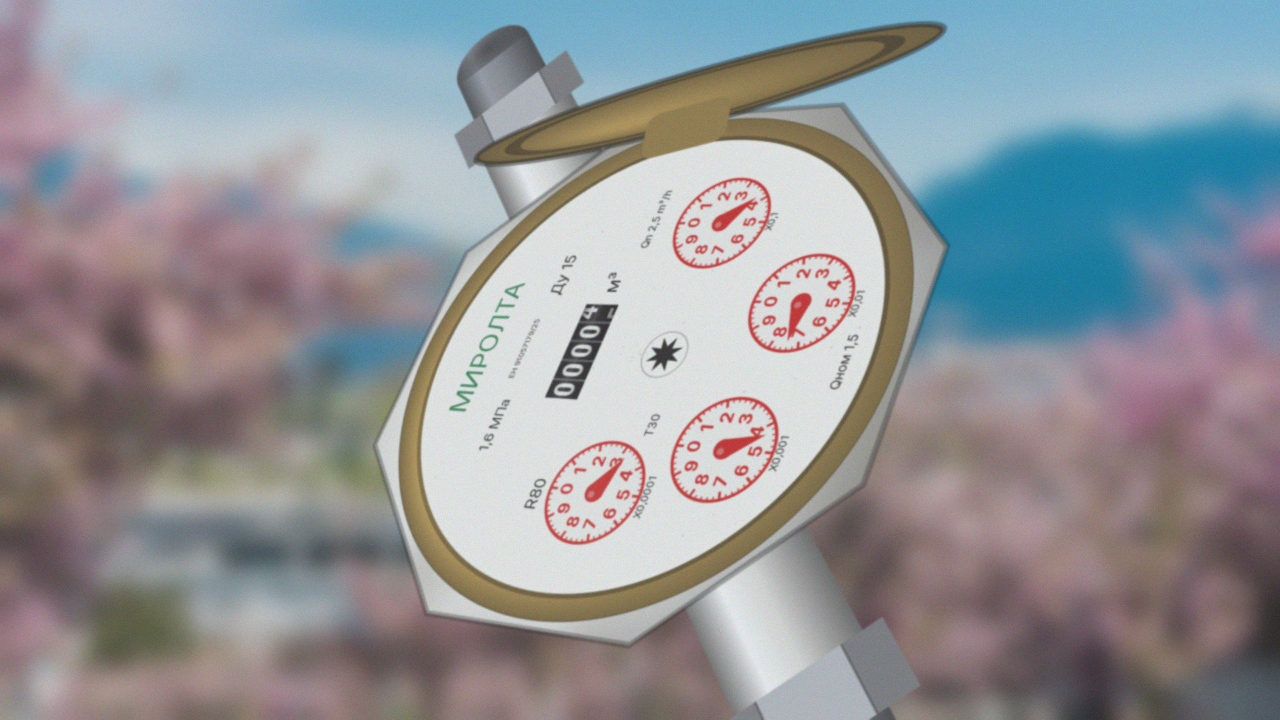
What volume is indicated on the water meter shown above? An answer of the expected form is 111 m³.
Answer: 4.3743 m³
